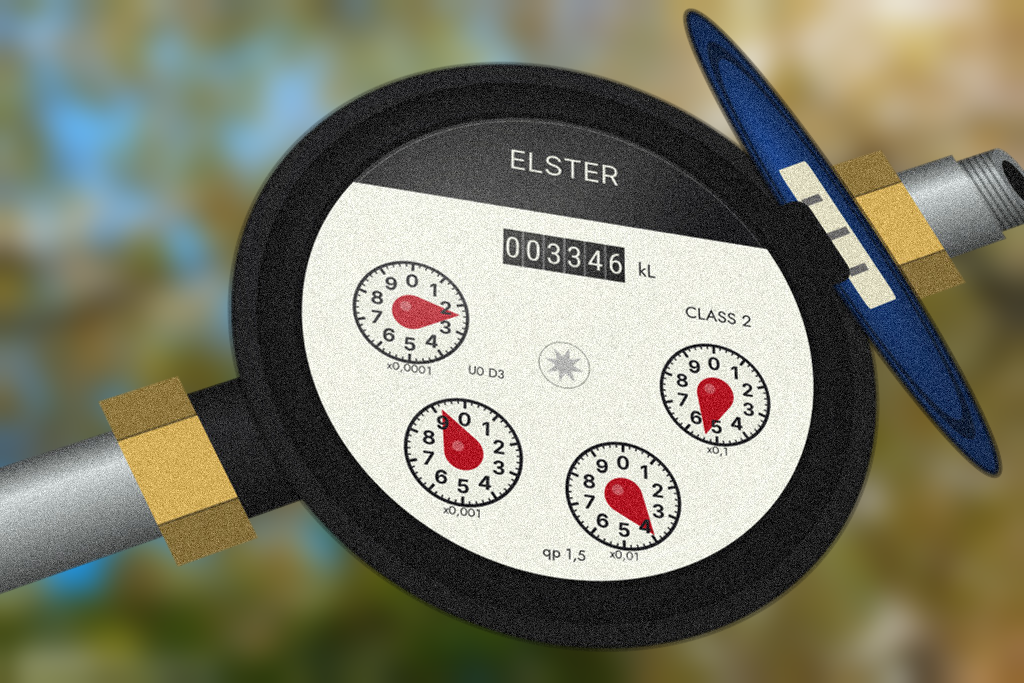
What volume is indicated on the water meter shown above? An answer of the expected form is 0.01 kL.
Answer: 3346.5392 kL
